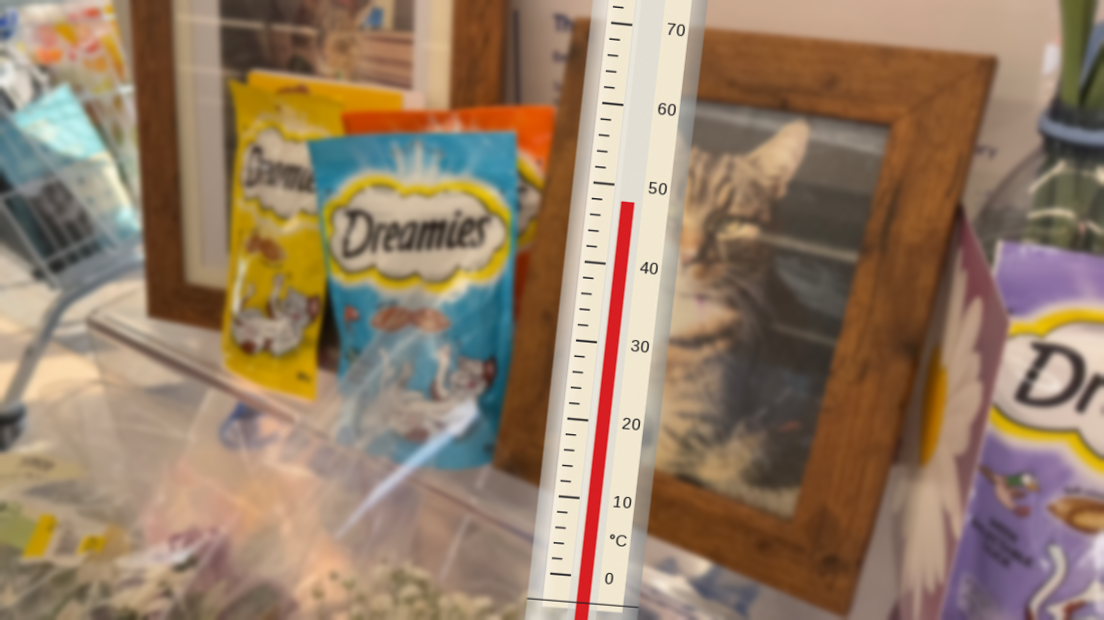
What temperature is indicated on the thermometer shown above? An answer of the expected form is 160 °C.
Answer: 48 °C
